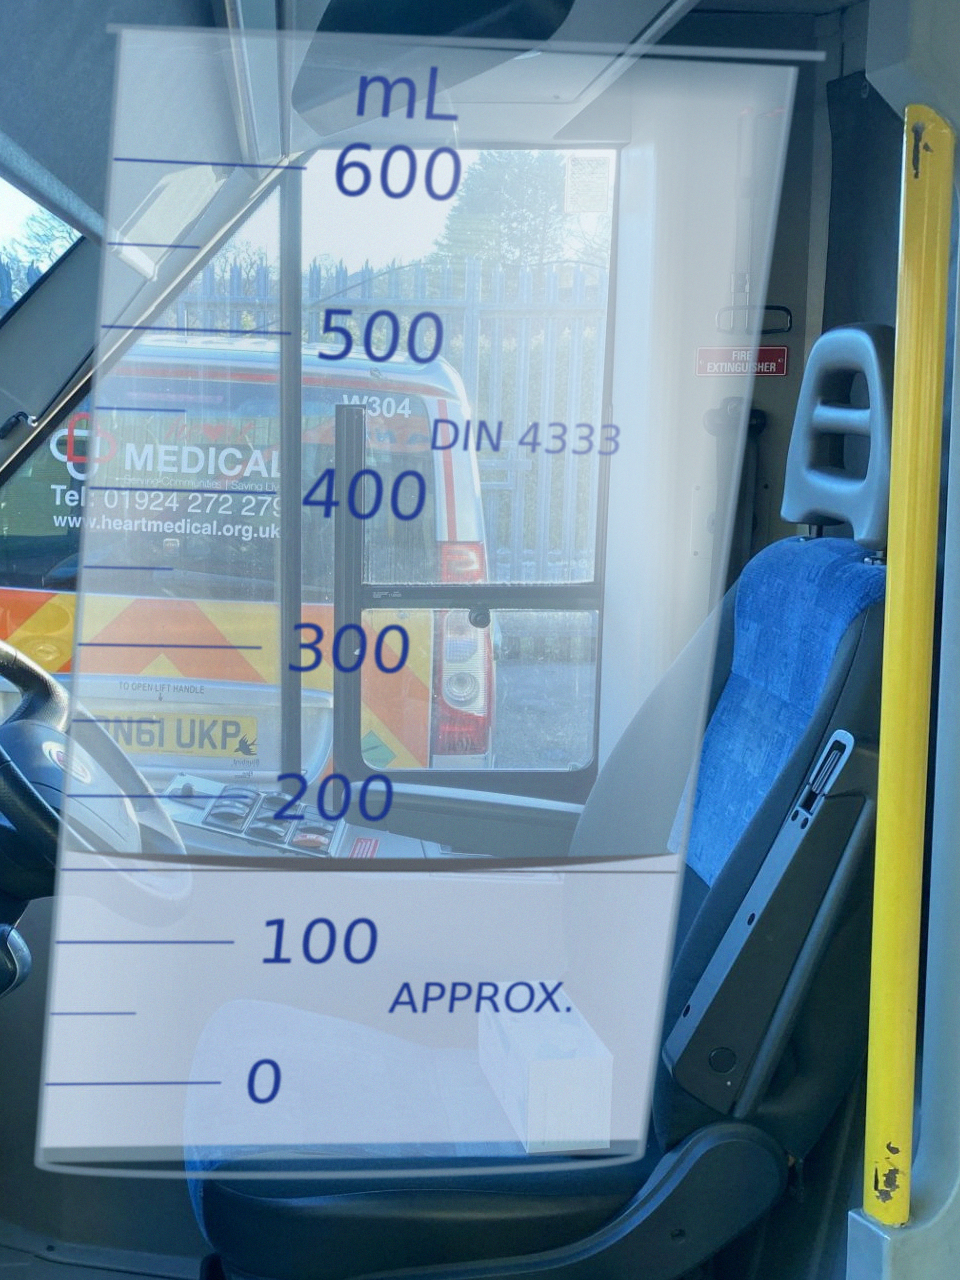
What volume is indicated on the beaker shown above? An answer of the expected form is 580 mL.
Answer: 150 mL
